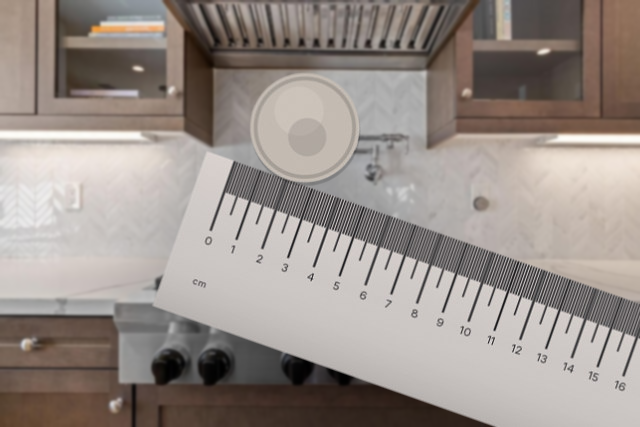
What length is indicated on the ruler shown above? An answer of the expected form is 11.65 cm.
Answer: 4 cm
